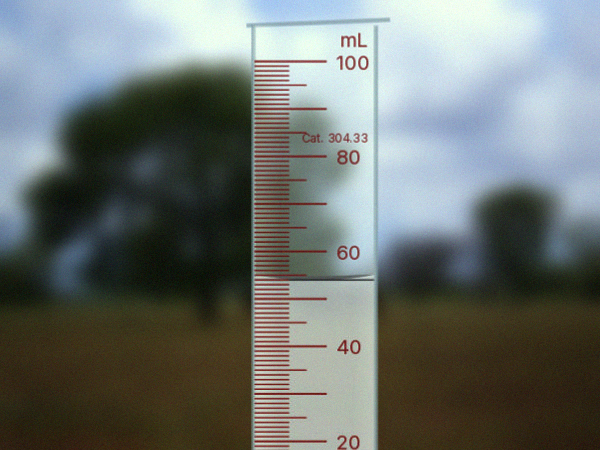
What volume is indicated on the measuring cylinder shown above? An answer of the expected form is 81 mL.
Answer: 54 mL
